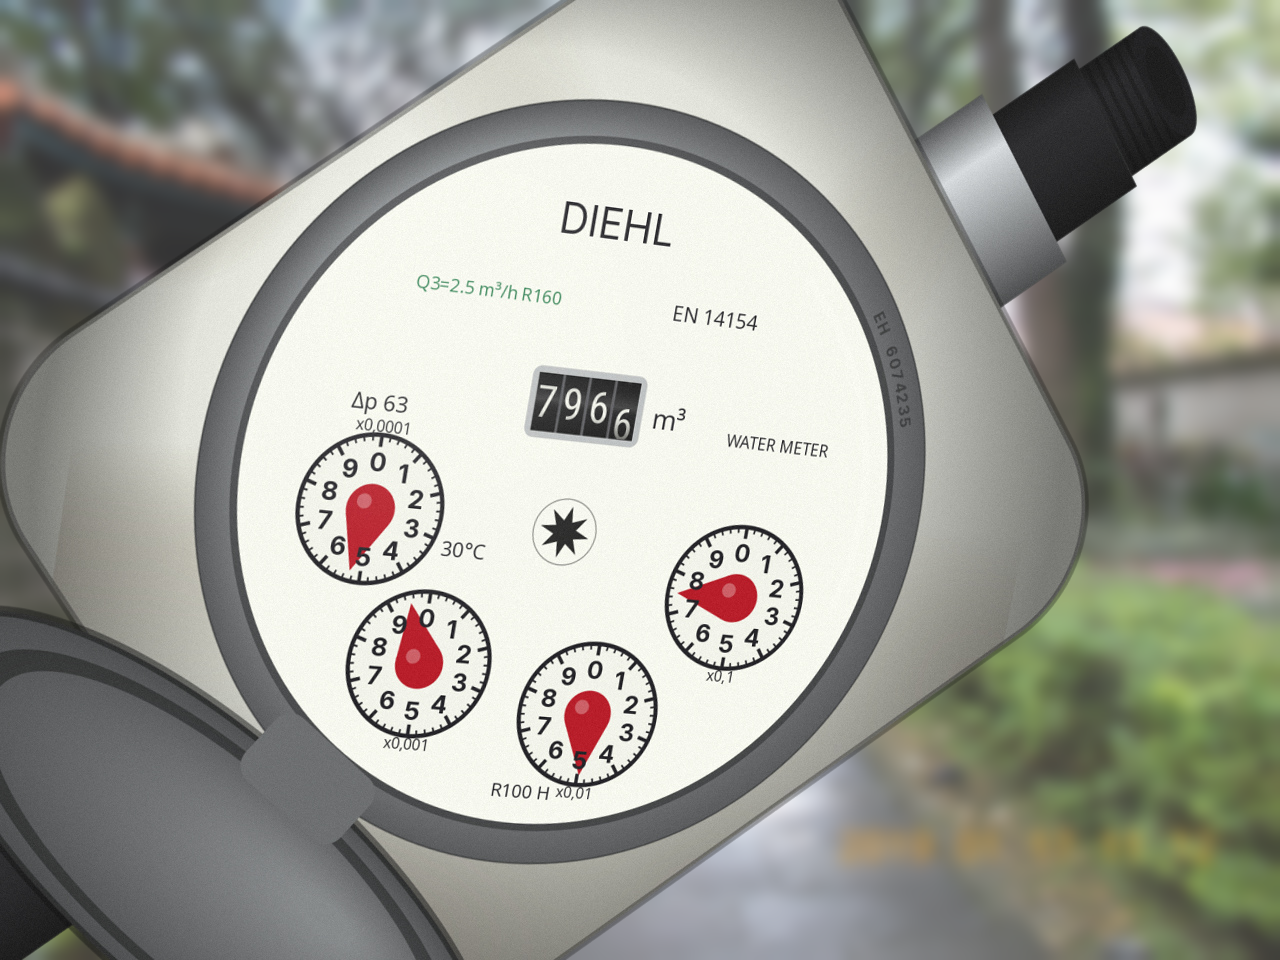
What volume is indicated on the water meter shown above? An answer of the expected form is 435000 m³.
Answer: 7965.7495 m³
